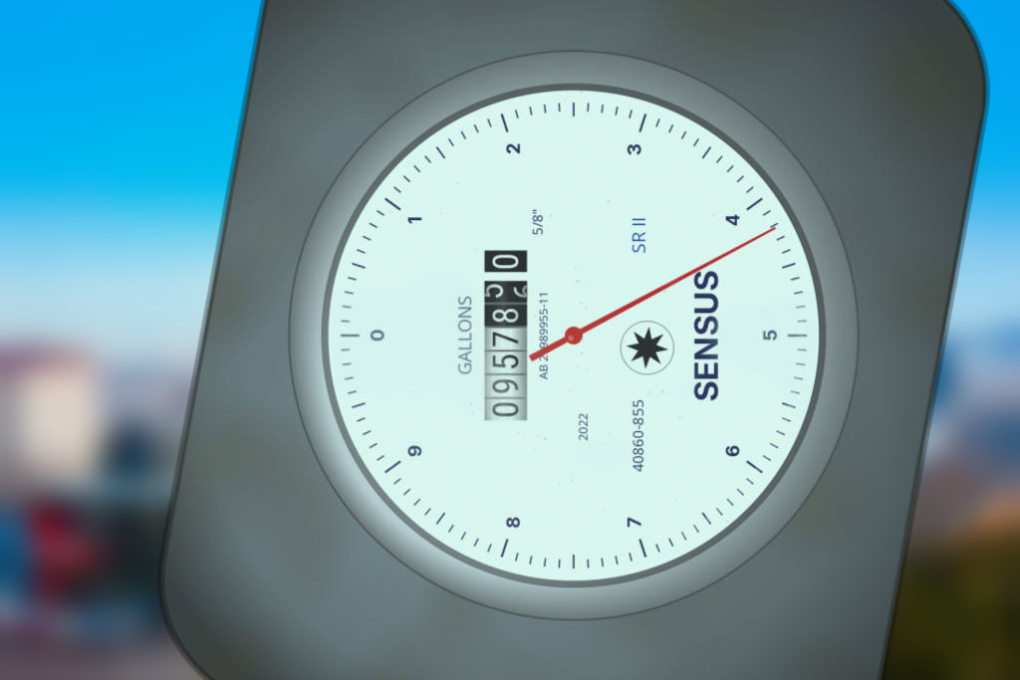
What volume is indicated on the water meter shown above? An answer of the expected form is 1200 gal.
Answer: 957854.2 gal
